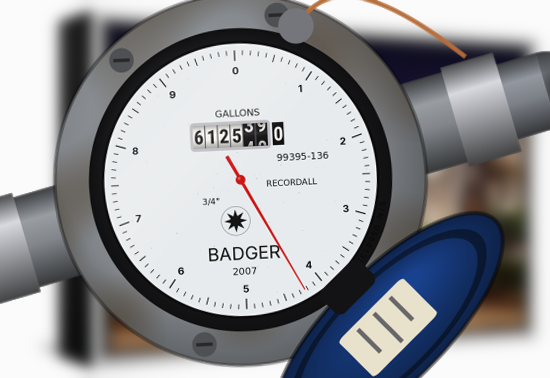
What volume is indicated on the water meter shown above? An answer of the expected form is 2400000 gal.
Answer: 6125394.2 gal
